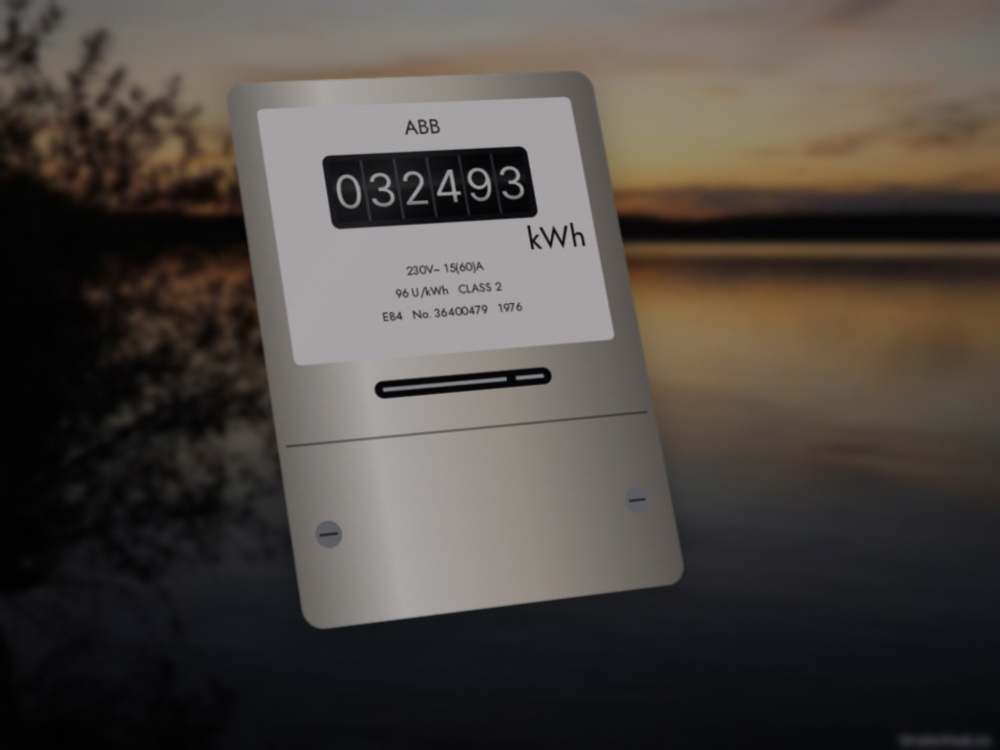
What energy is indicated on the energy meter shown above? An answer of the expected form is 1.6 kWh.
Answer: 32493 kWh
